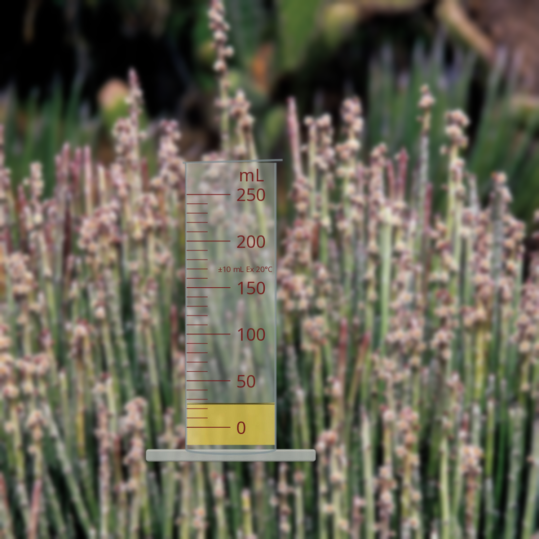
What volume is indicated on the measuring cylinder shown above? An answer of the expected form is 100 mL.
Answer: 25 mL
